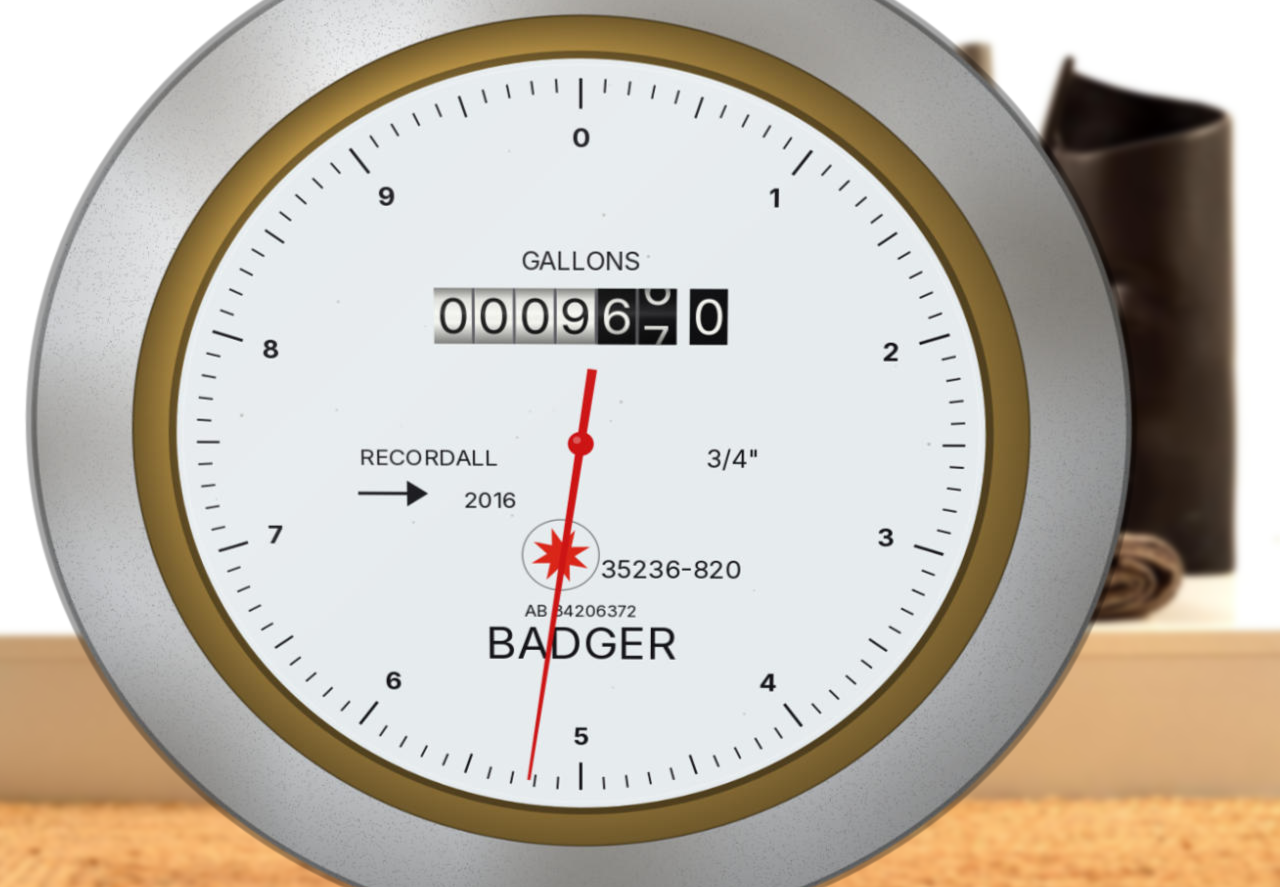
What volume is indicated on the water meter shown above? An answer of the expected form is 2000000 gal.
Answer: 9665.2 gal
